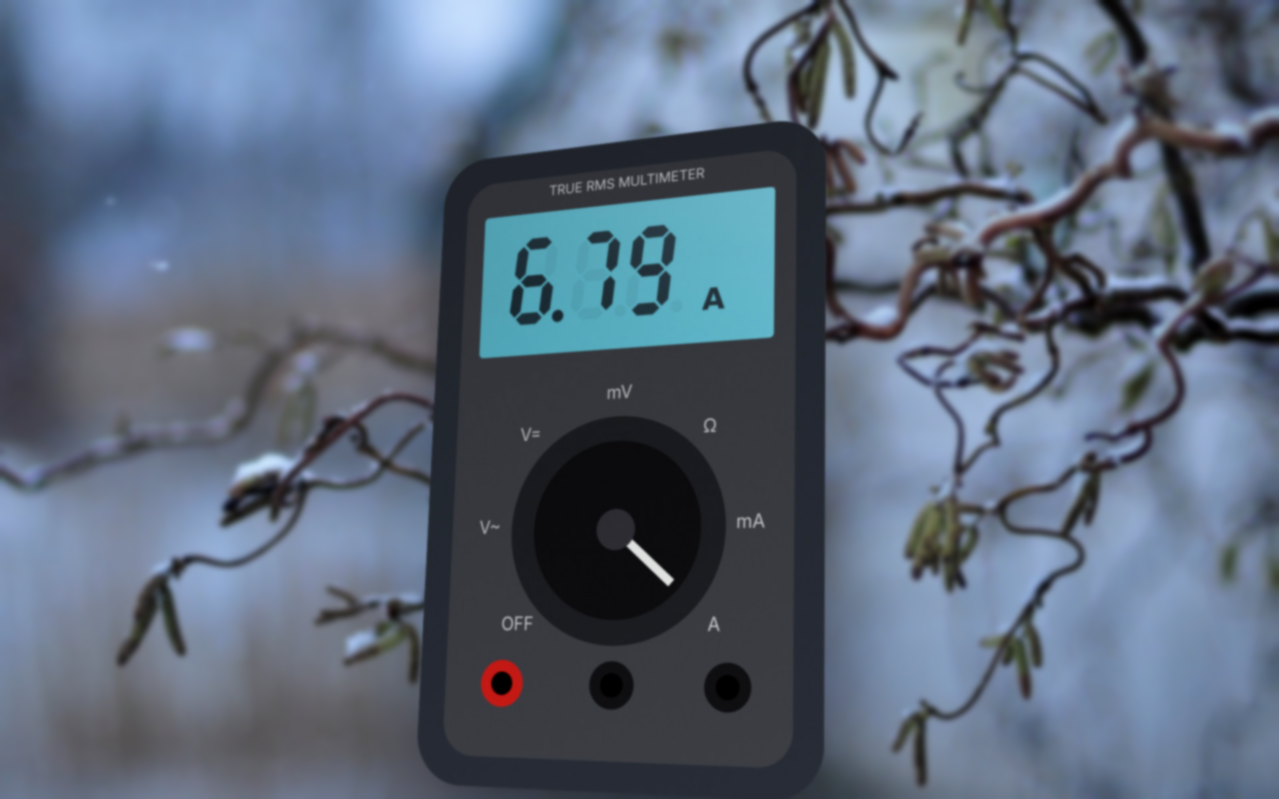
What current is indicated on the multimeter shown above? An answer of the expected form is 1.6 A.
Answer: 6.79 A
